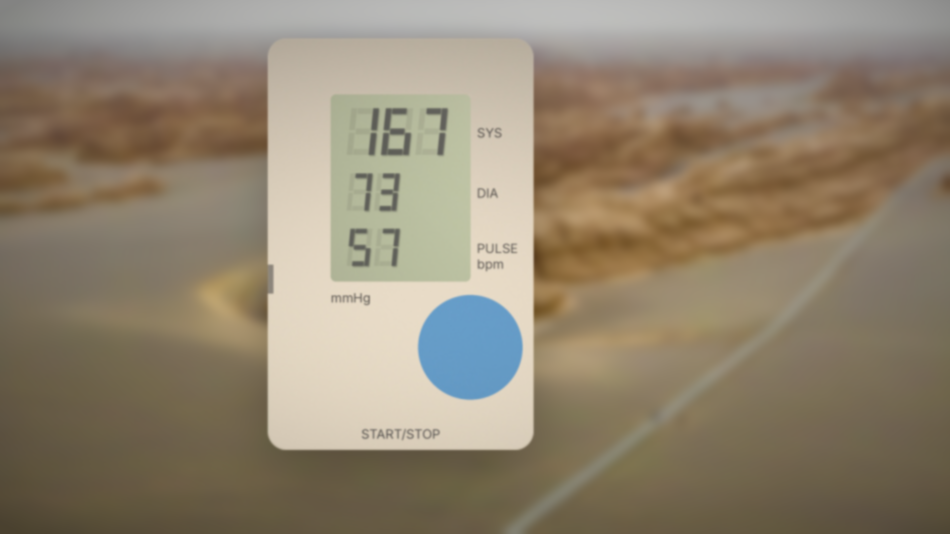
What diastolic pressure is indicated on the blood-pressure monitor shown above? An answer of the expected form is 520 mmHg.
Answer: 73 mmHg
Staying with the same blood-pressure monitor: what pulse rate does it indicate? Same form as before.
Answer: 57 bpm
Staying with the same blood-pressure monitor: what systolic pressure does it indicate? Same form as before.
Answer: 167 mmHg
